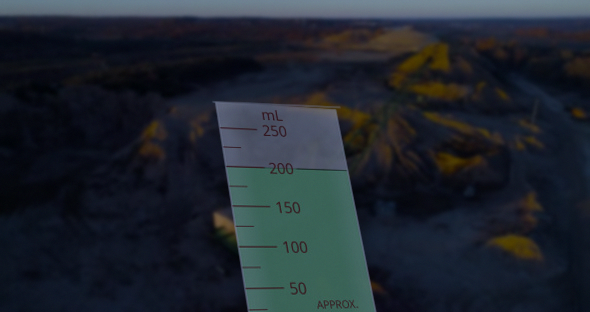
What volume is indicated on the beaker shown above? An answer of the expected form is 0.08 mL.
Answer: 200 mL
